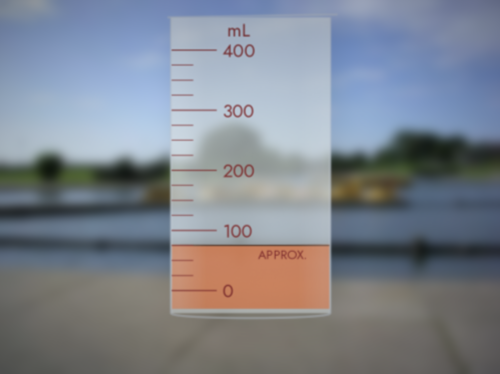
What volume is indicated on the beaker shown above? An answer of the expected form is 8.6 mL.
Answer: 75 mL
